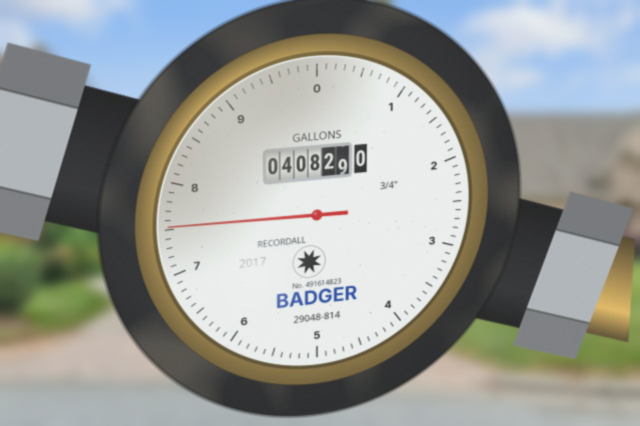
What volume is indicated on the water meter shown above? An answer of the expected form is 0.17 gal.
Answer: 408287.5 gal
